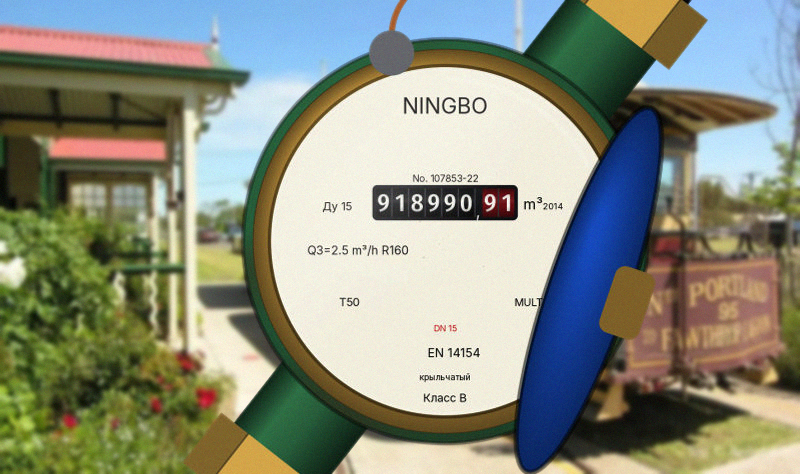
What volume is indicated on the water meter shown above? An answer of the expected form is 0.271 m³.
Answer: 918990.91 m³
